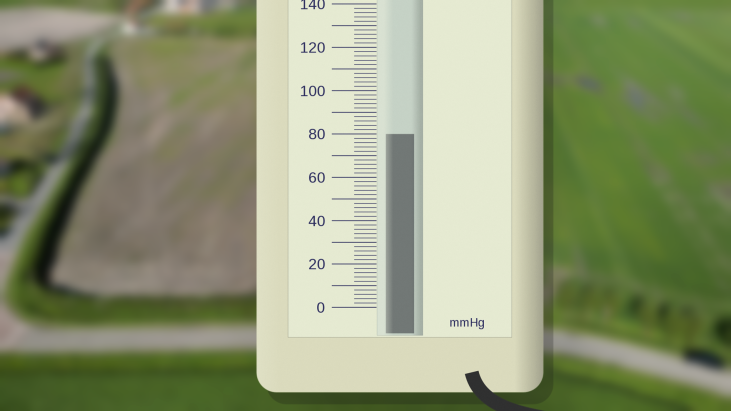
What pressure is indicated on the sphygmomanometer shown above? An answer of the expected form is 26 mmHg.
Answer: 80 mmHg
